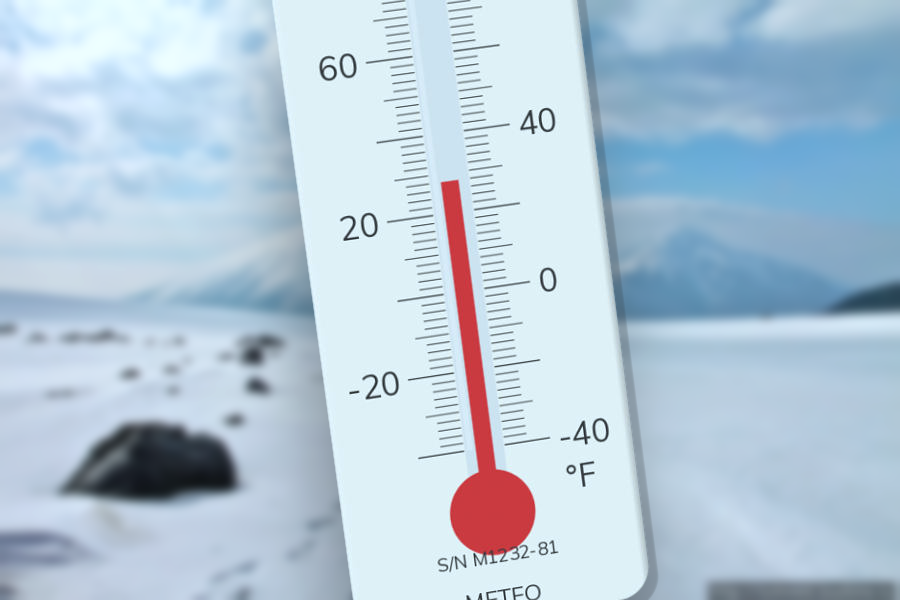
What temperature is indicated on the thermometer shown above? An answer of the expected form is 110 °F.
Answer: 28 °F
